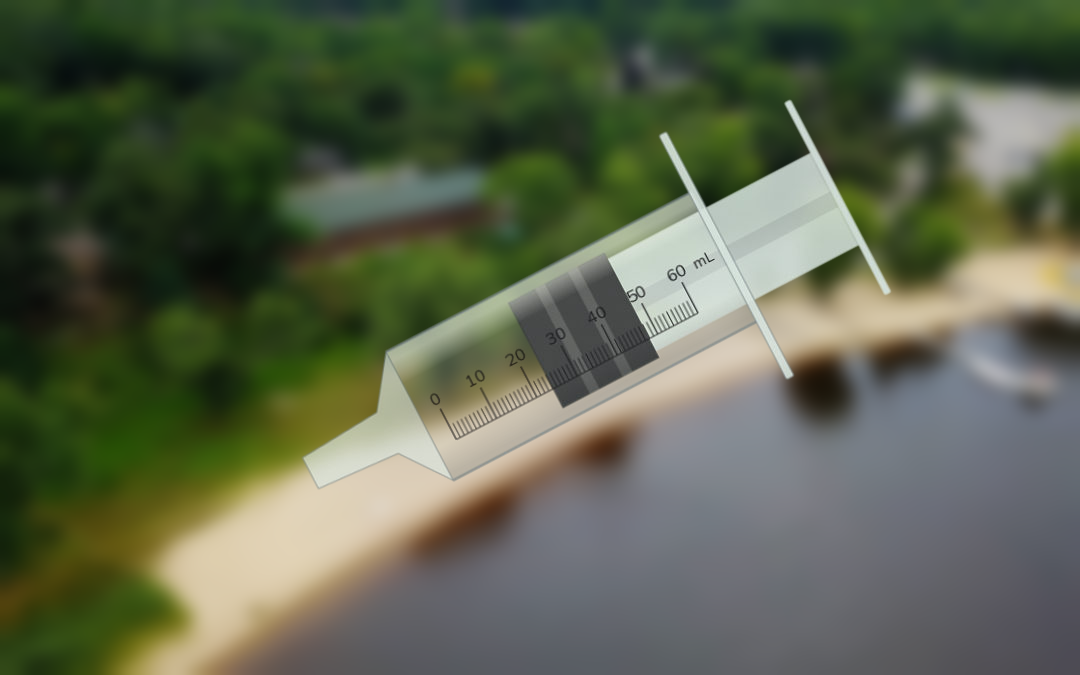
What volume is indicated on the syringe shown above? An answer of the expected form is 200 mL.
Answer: 24 mL
